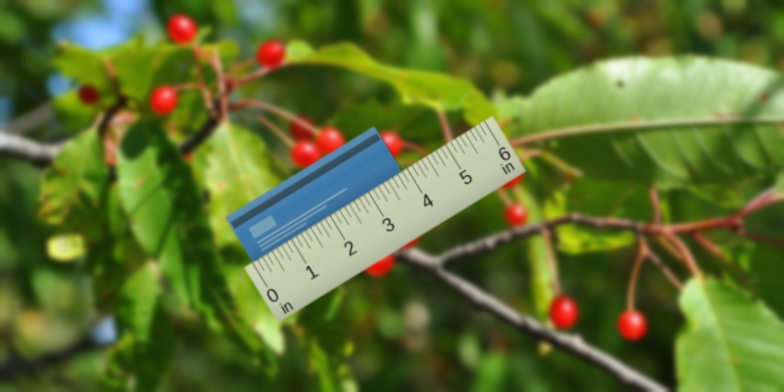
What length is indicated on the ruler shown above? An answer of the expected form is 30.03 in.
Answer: 3.875 in
